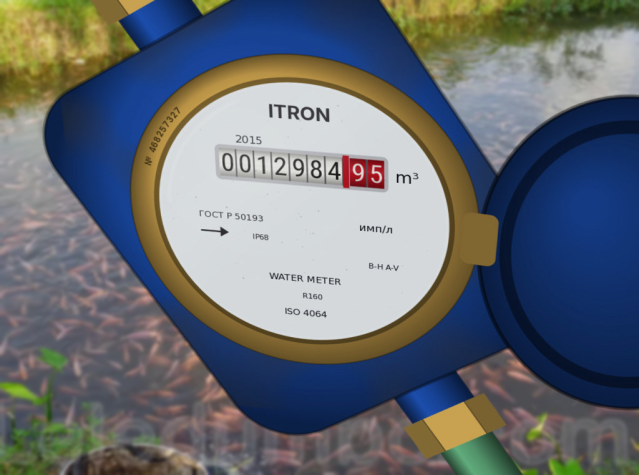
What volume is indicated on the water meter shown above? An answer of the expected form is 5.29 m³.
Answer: 12984.95 m³
